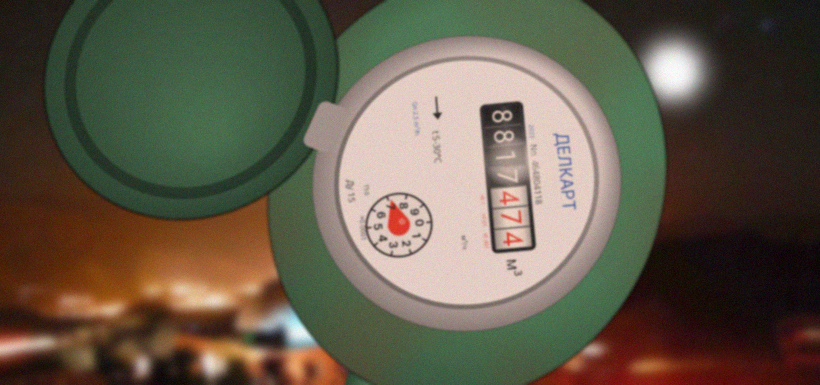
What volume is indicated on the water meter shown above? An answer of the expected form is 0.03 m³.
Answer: 8817.4747 m³
